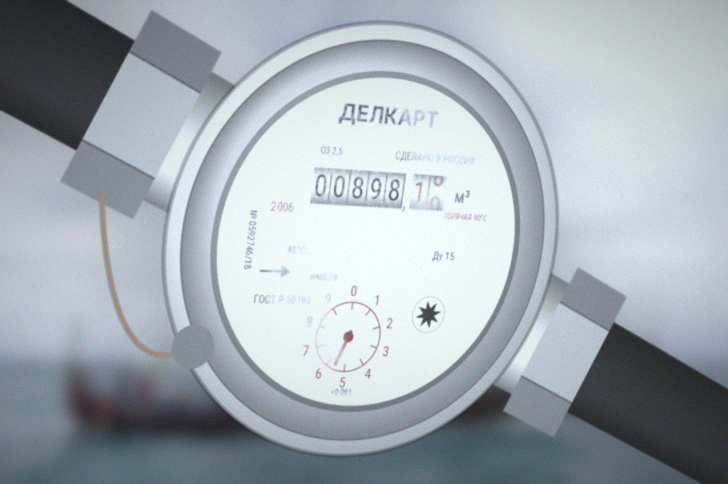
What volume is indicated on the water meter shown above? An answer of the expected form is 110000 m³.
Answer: 898.185 m³
